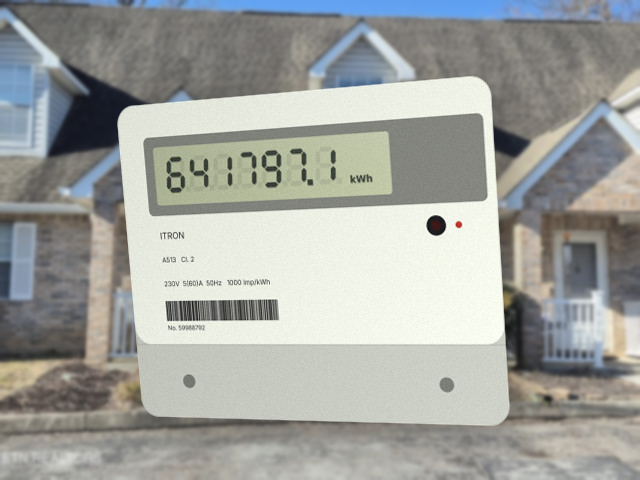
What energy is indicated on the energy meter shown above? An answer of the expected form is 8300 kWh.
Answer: 641797.1 kWh
